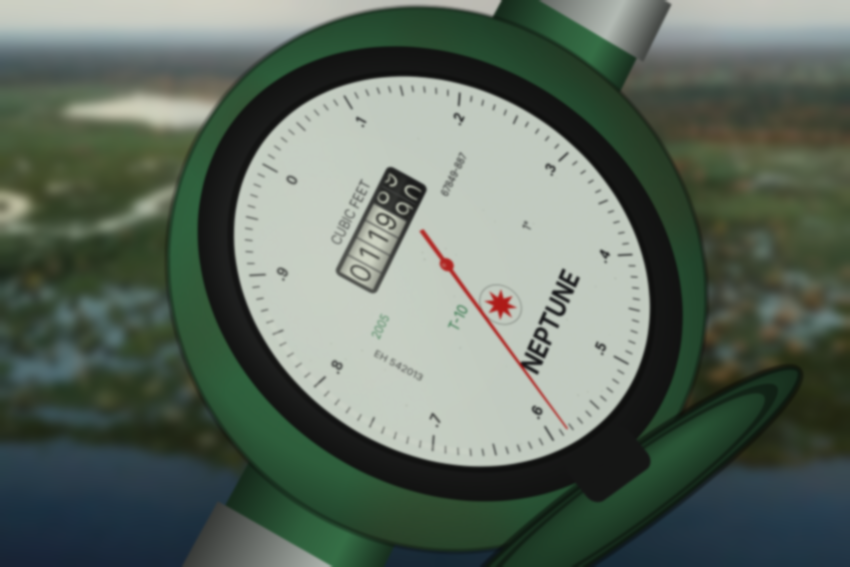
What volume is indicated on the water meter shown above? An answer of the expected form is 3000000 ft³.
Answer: 11989.58 ft³
